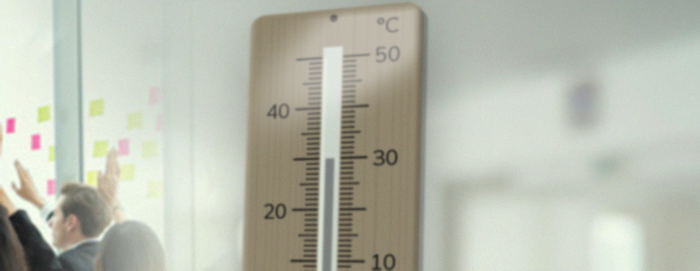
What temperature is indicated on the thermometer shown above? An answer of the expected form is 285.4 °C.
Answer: 30 °C
